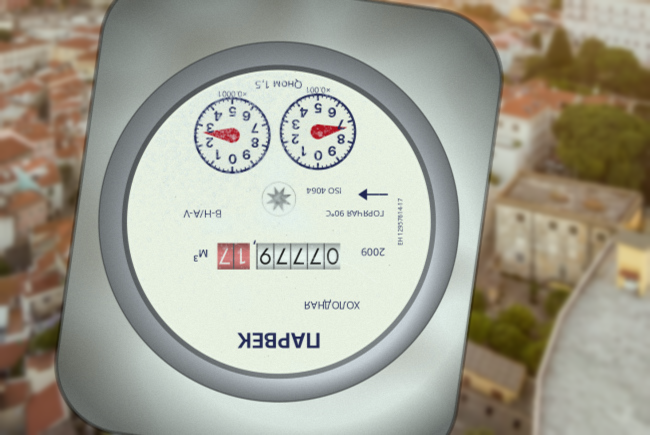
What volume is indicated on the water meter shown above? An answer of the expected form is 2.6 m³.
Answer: 7779.1772 m³
